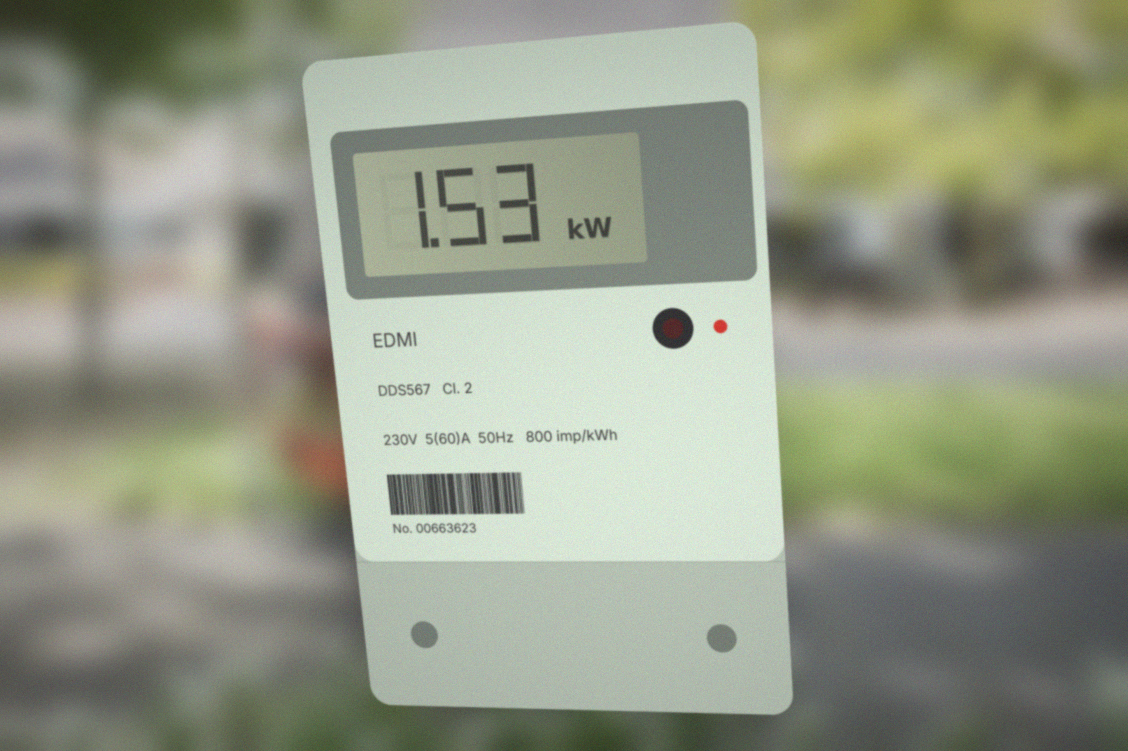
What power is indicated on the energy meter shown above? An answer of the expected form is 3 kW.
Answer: 1.53 kW
